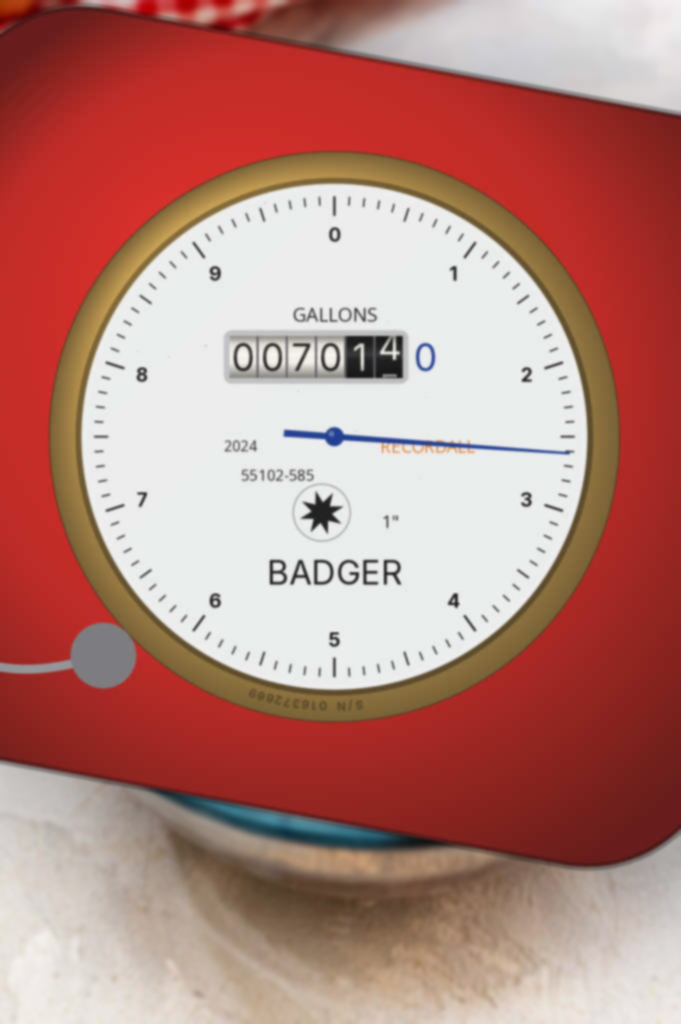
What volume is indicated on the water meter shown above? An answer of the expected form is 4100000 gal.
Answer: 70142.6 gal
